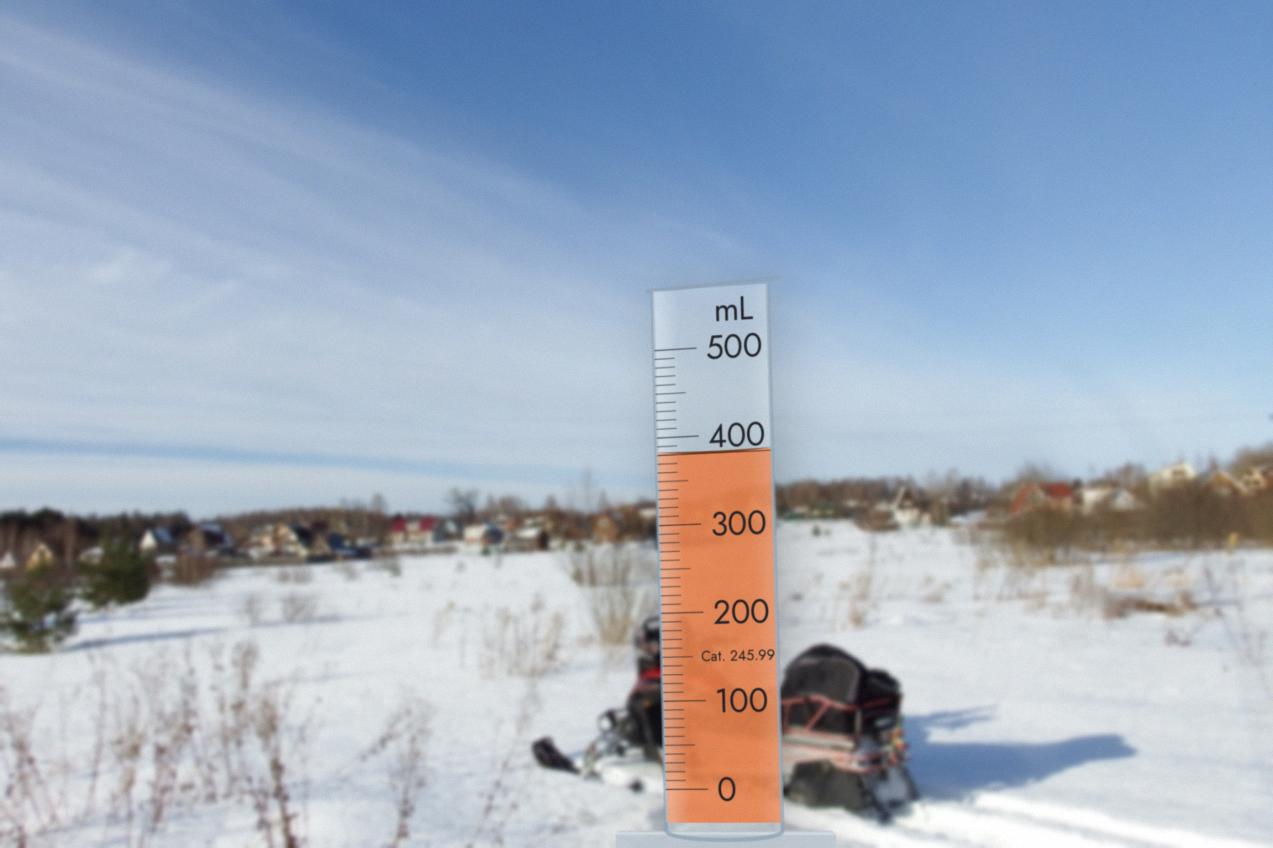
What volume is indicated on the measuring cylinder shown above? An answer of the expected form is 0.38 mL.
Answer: 380 mL
